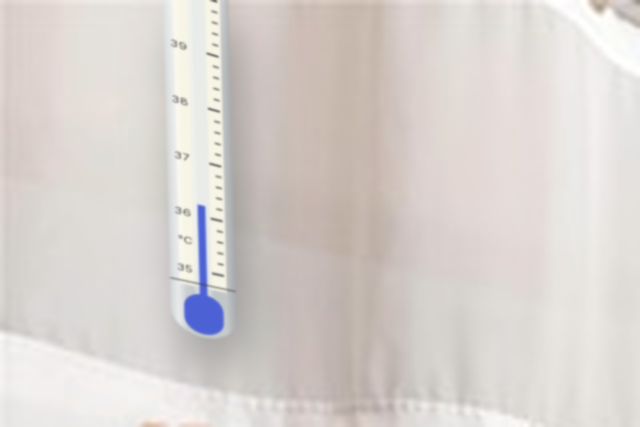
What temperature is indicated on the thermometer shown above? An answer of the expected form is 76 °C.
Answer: 36.2 °C
